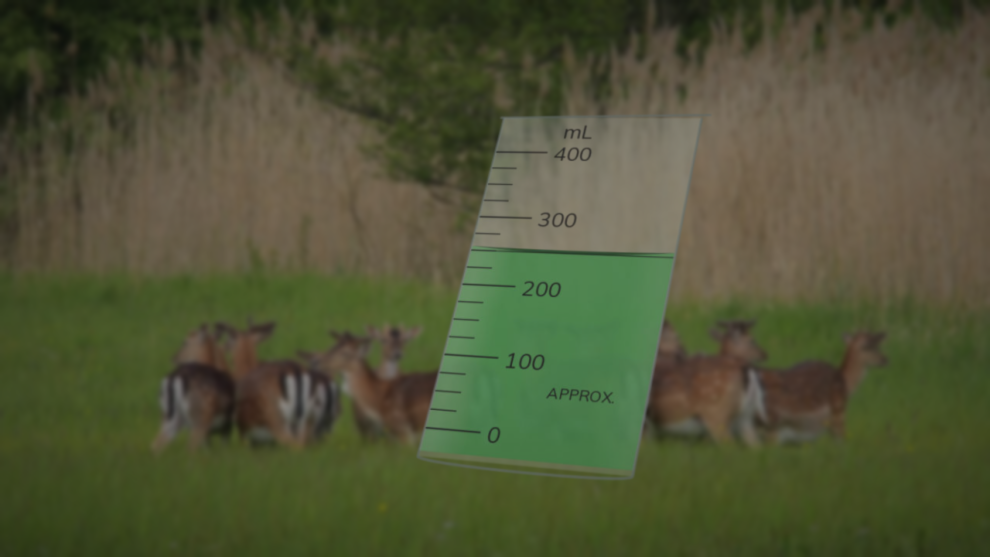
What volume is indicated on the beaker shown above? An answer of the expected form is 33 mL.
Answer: 250 mL
